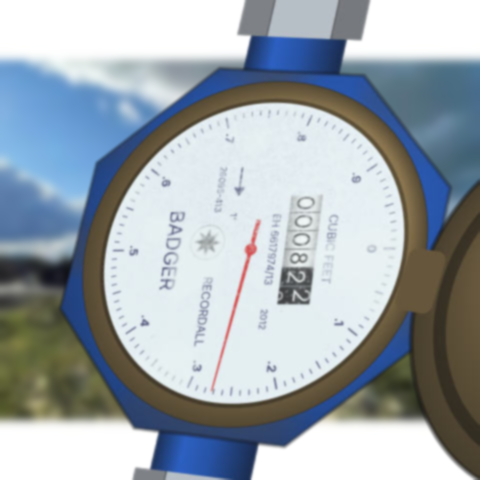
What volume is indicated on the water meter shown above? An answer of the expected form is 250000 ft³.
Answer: 822.27 ft³
